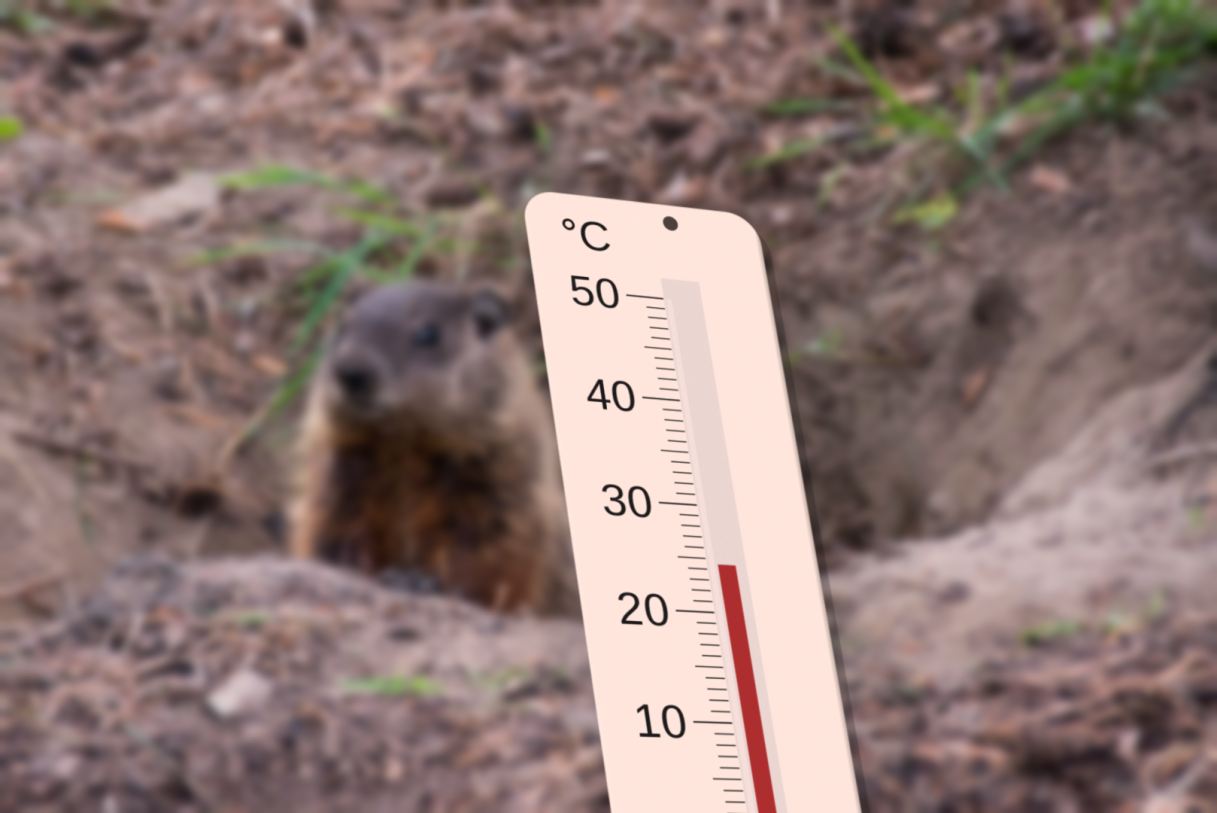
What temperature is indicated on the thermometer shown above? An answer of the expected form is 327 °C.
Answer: 24.5 °C
